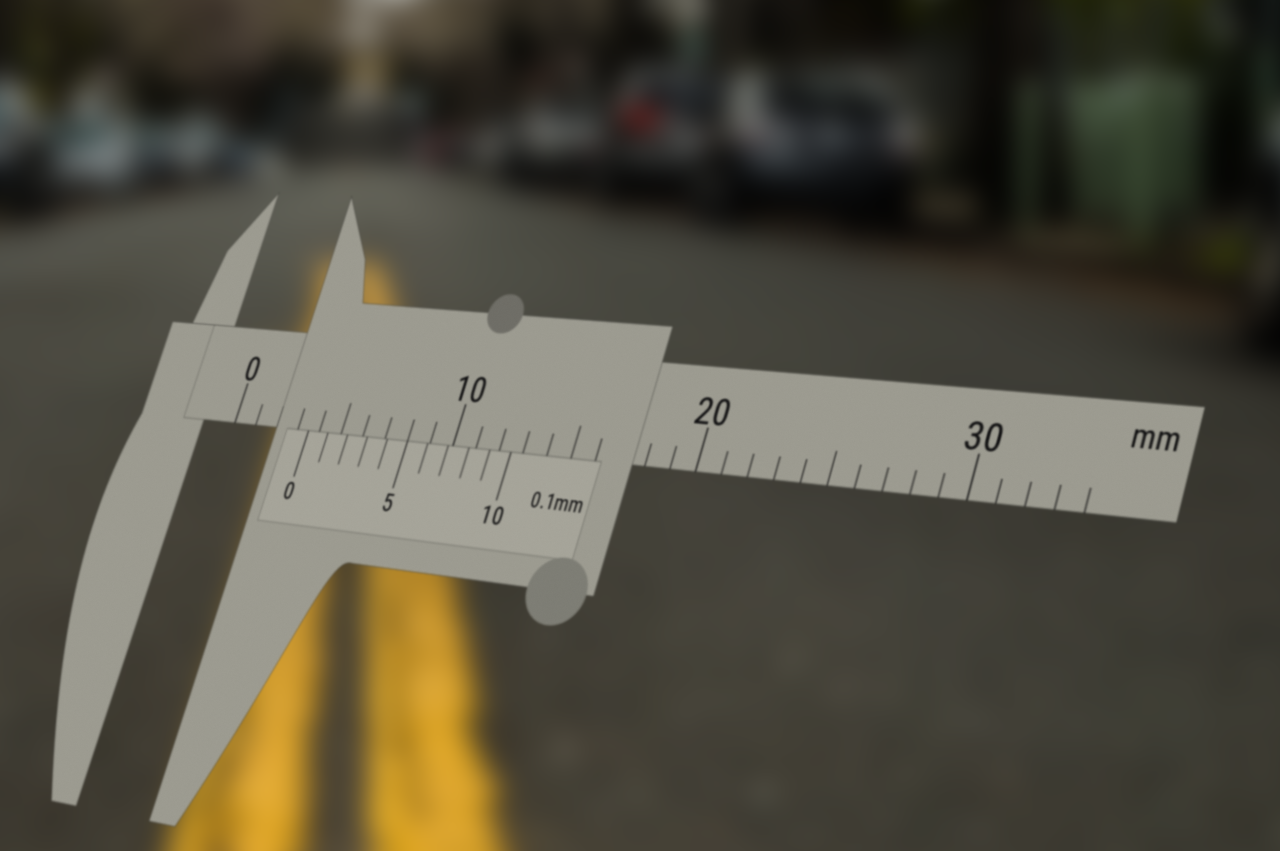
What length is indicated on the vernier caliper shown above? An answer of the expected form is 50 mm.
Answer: 3.5 mm
